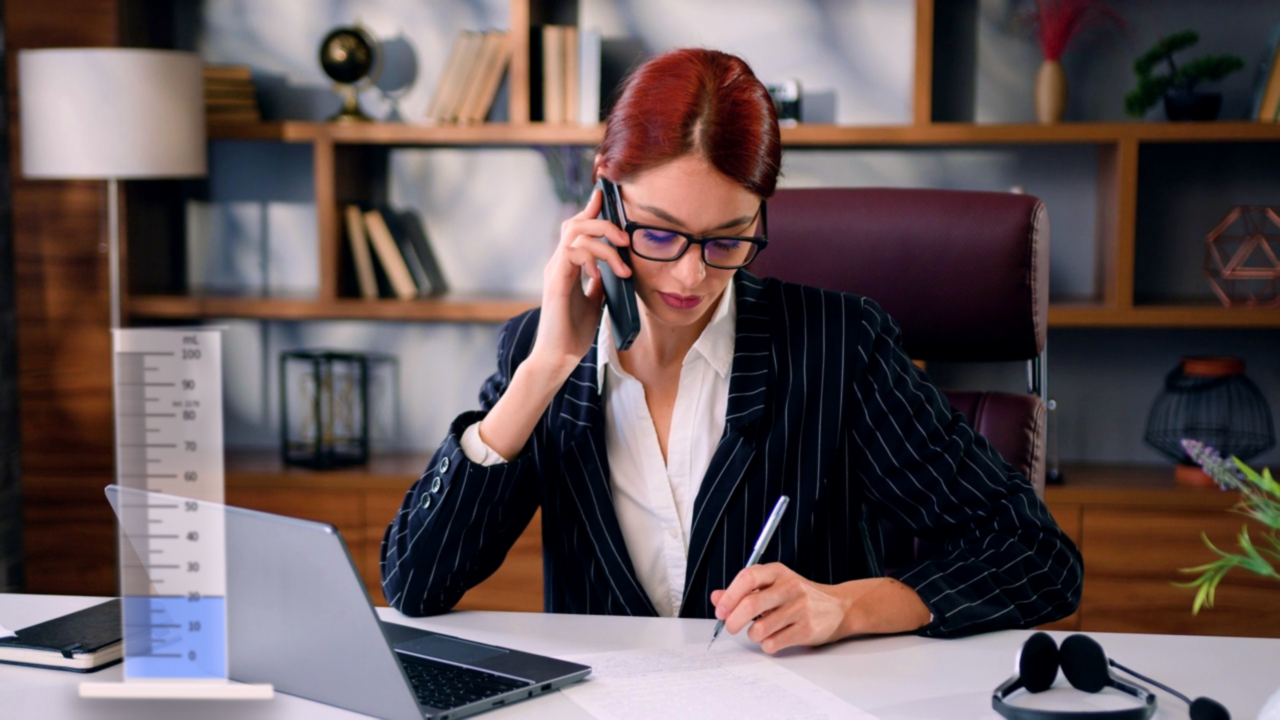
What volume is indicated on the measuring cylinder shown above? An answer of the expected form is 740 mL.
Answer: 20 mL
